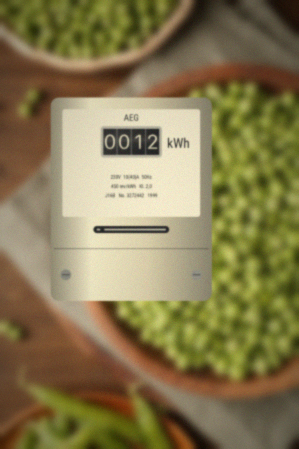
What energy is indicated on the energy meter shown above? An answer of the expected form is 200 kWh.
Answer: 12 kWh
